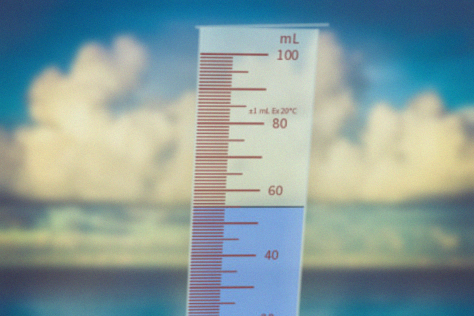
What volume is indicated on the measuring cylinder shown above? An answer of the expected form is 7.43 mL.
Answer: 55 mL
